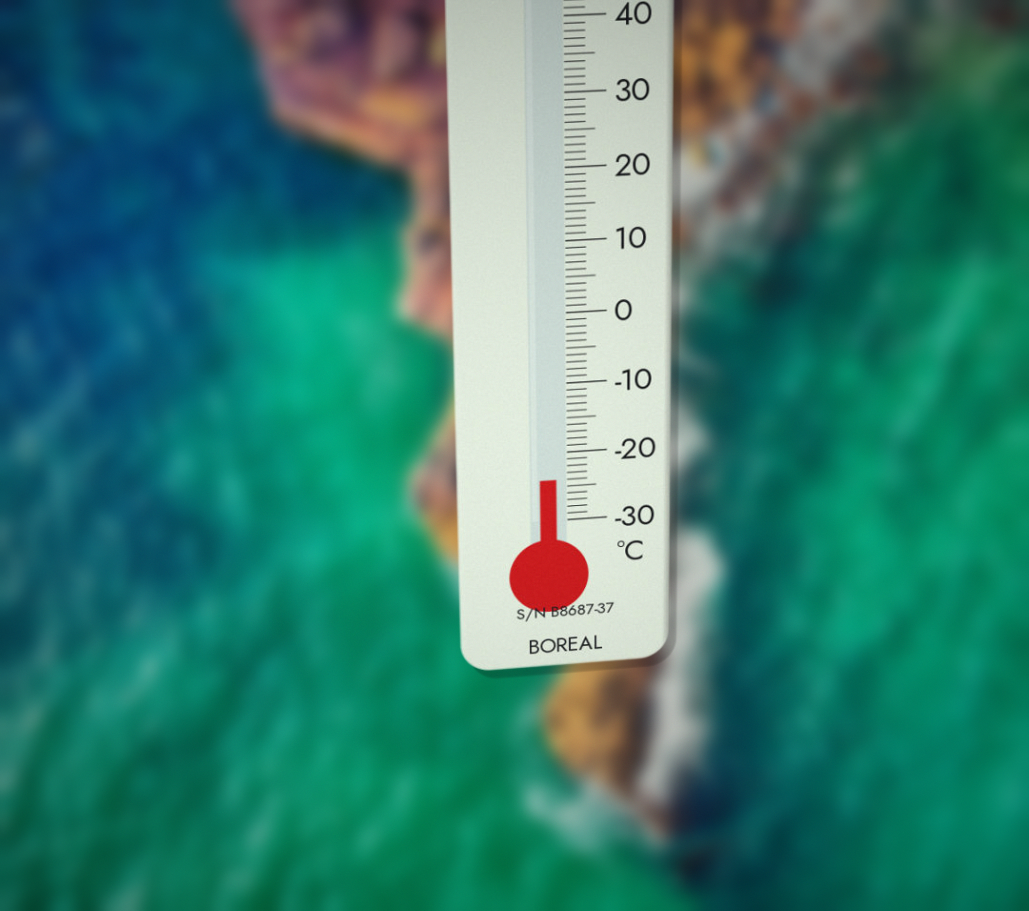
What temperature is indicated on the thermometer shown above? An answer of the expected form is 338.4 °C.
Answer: -24 °C
